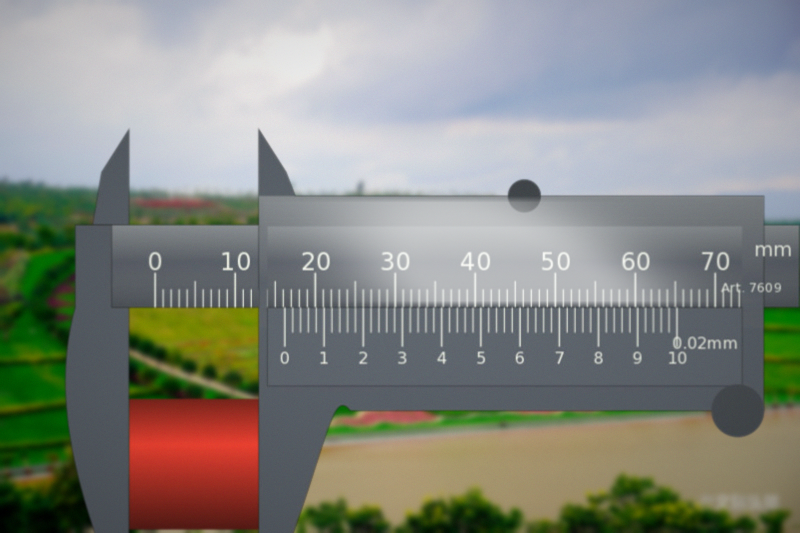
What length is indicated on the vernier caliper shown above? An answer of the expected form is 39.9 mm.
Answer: 16.2 mm
